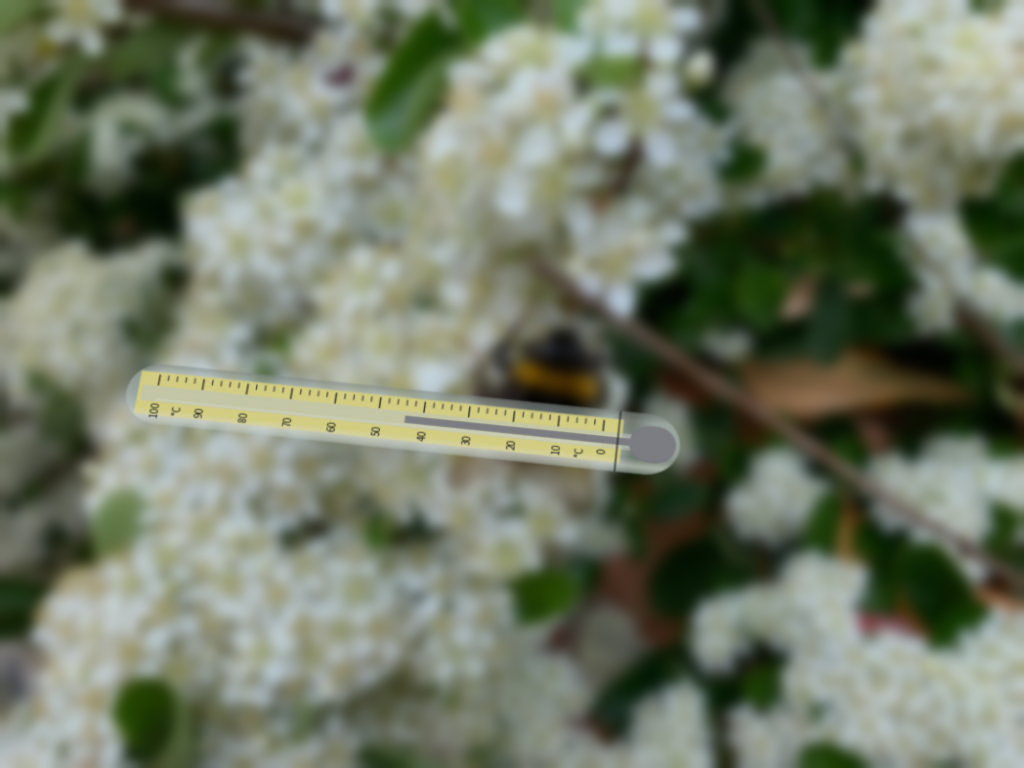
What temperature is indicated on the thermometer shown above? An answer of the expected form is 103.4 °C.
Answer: 44 °C
